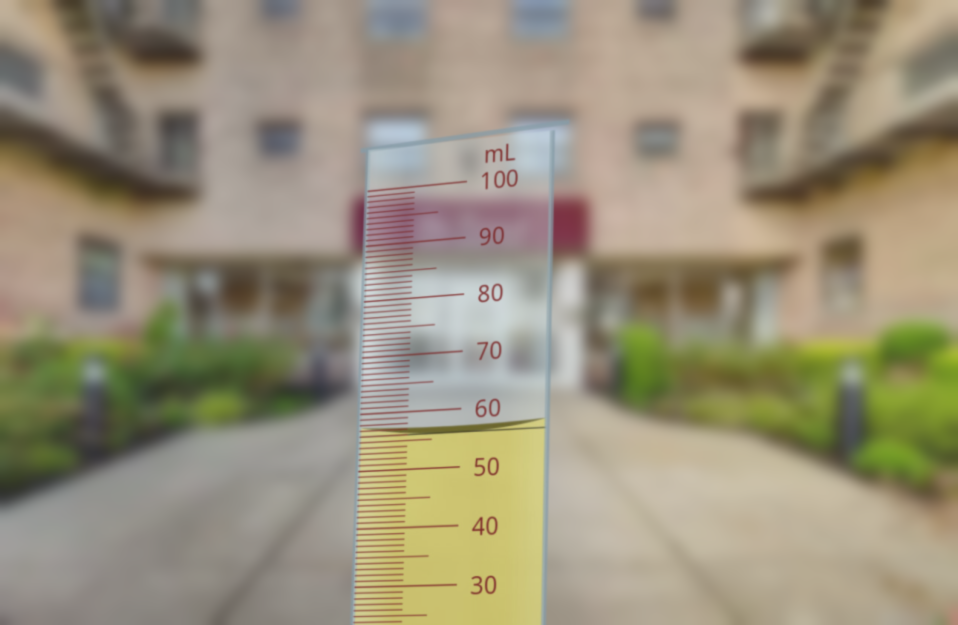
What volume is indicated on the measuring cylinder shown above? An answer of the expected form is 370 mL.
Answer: 56 mL
